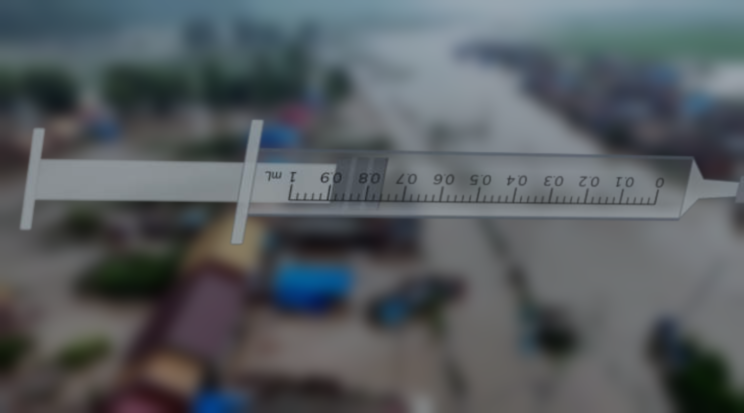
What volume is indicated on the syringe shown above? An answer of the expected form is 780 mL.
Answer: 0.76 mL
